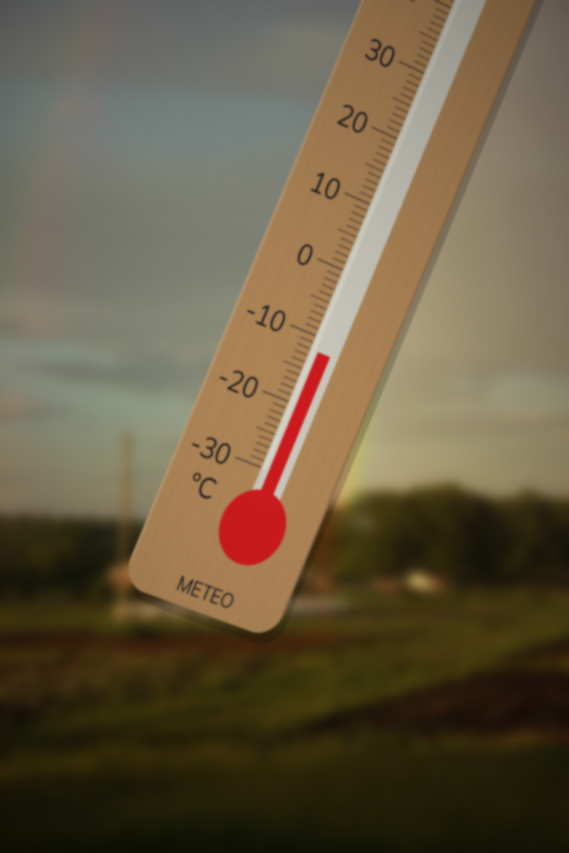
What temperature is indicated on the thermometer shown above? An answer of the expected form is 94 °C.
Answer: -12 °C
